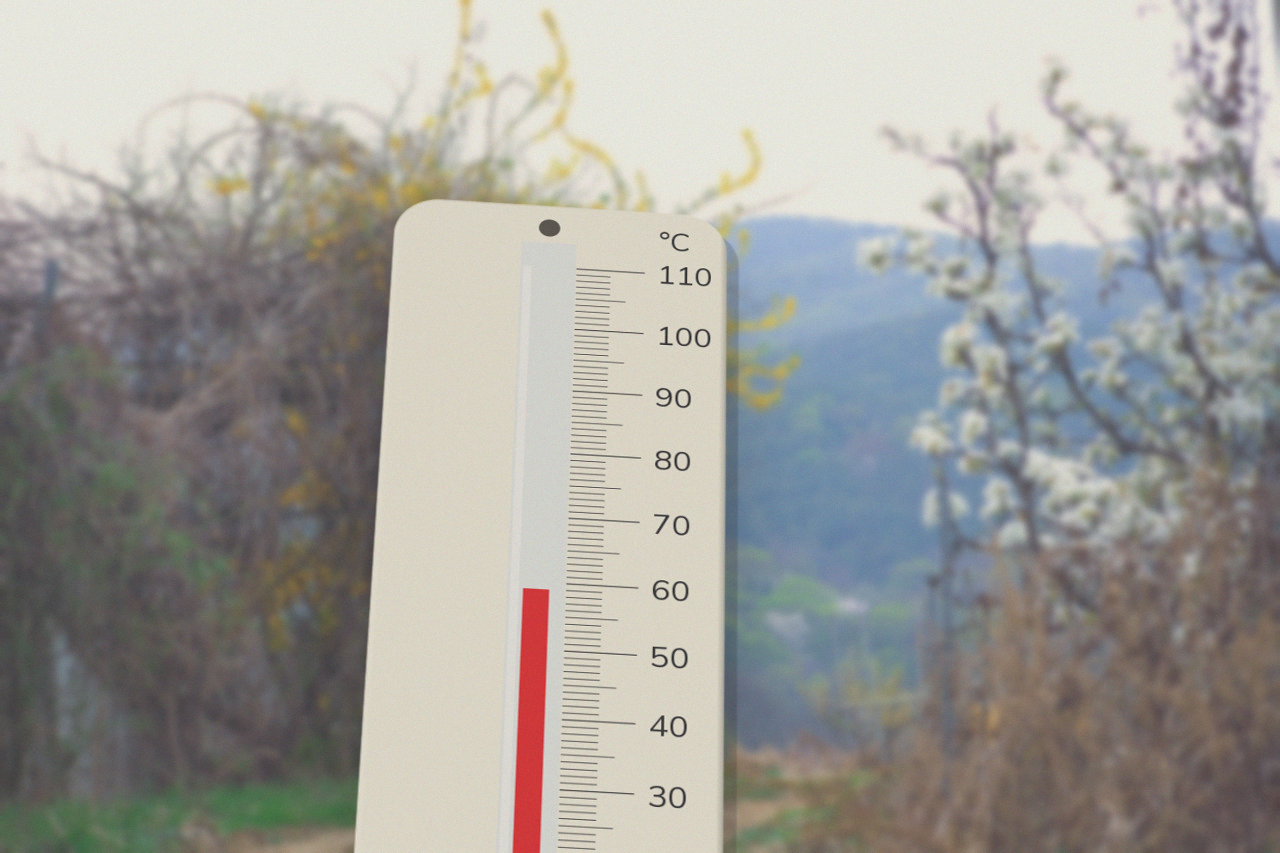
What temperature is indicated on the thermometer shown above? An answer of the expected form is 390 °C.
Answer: 59 °C
